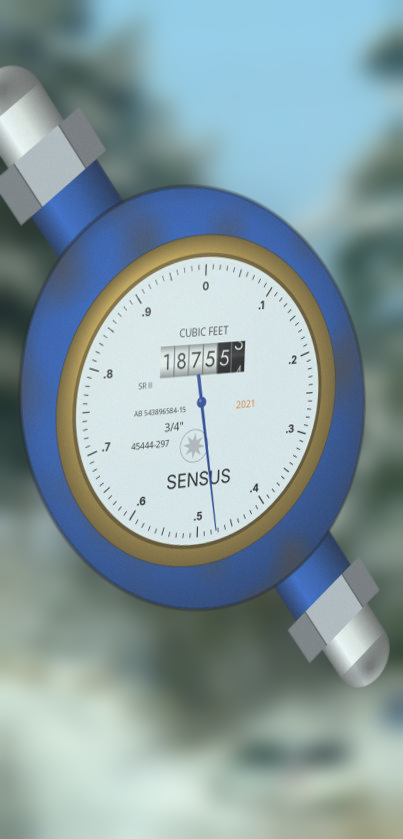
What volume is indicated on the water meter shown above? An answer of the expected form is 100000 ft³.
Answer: 187553.47 ft³
